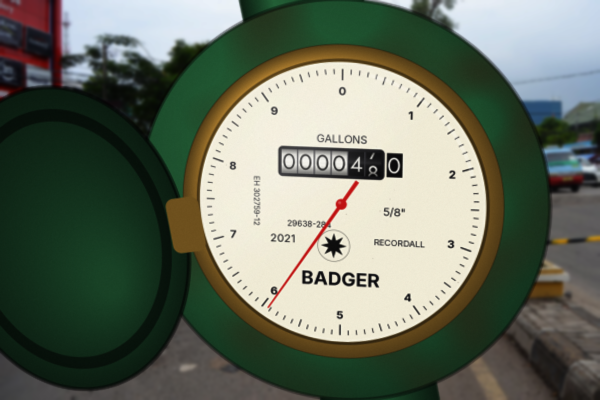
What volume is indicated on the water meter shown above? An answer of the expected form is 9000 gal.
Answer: 475.9 gal
